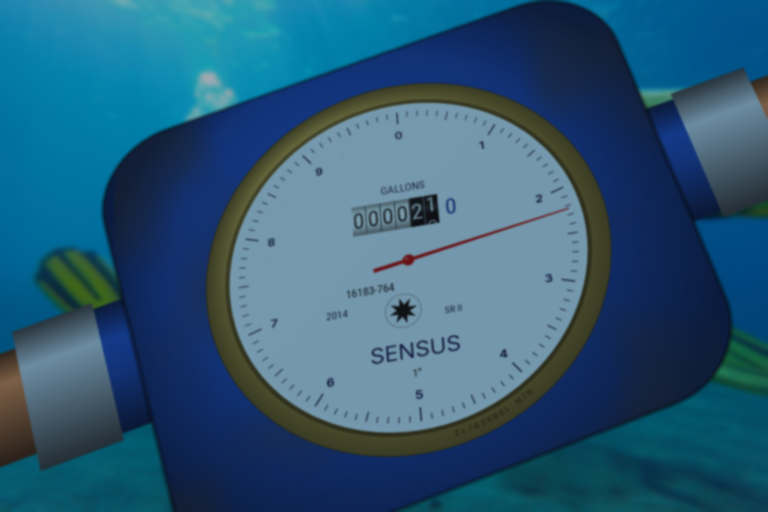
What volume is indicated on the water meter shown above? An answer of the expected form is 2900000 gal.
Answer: 212.2 gal
